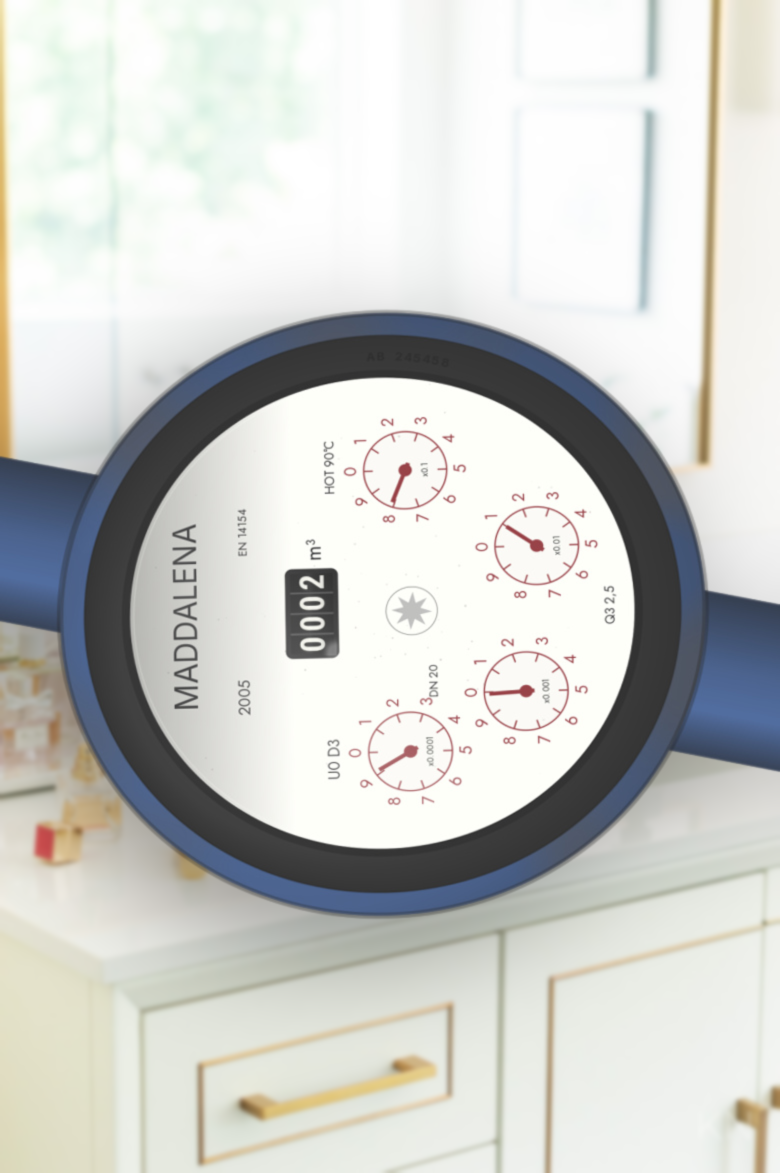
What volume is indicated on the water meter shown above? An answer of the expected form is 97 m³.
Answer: 2.8099 m³
